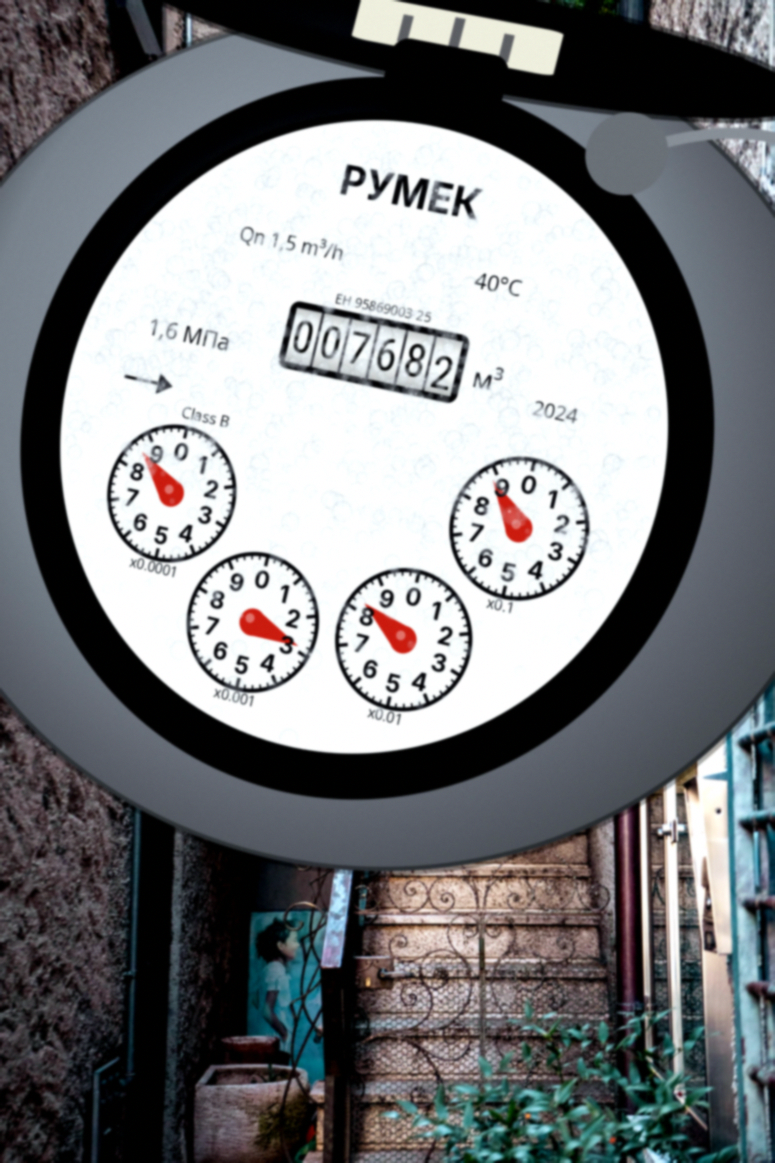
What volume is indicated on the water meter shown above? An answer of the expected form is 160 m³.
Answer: 7681.8828 m³
